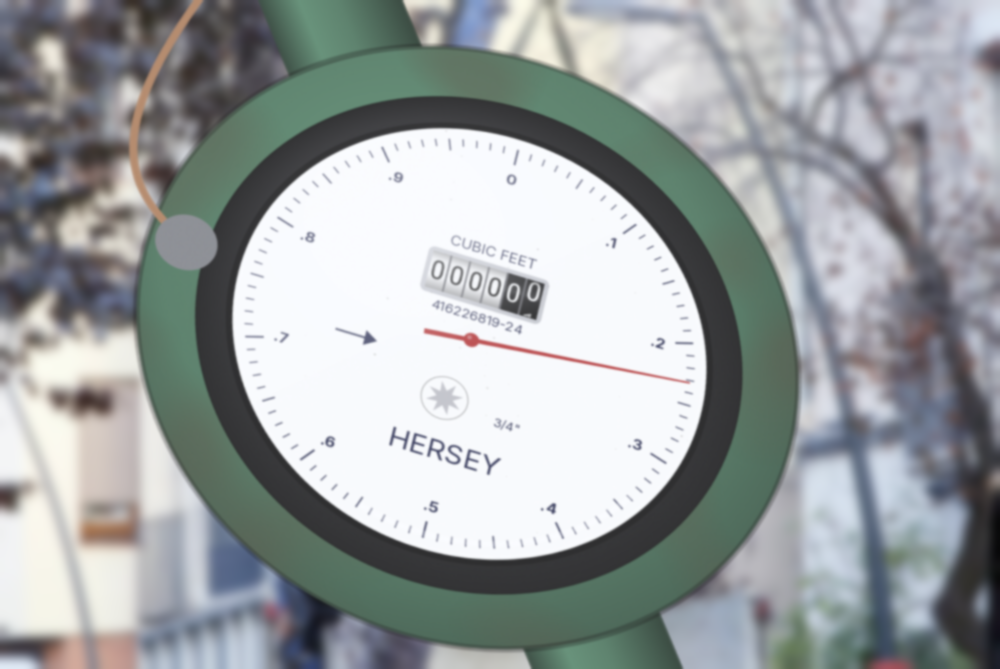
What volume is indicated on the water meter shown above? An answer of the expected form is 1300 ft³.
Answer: 0.23 ft³
